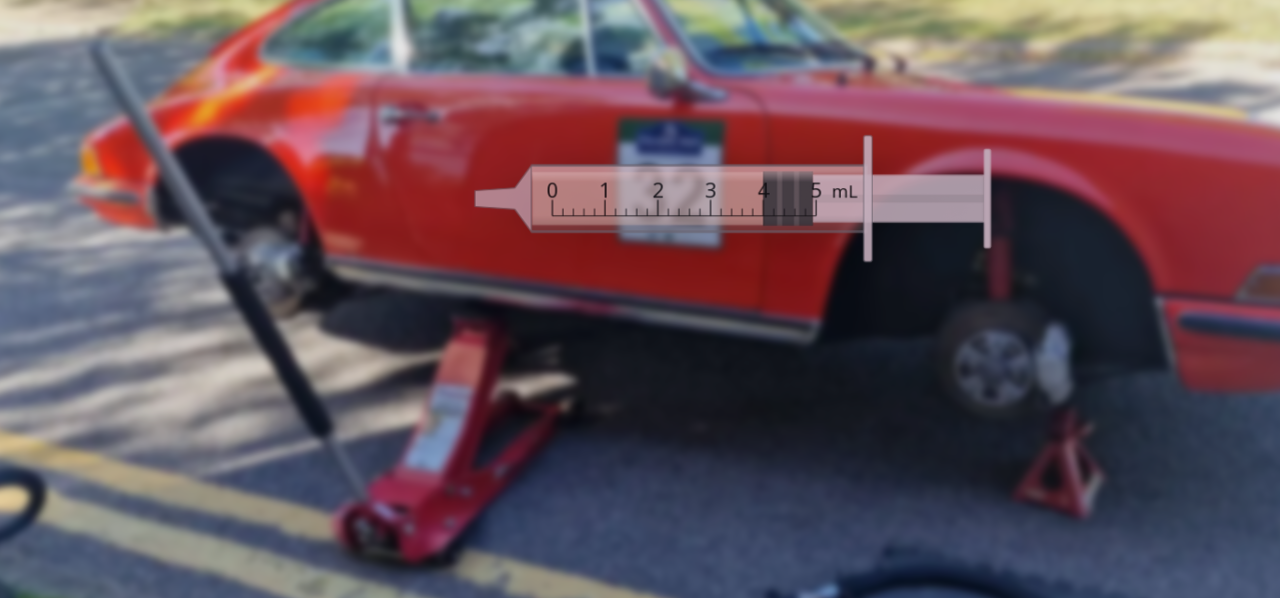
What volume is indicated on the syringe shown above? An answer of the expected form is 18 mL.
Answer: 4 mL
